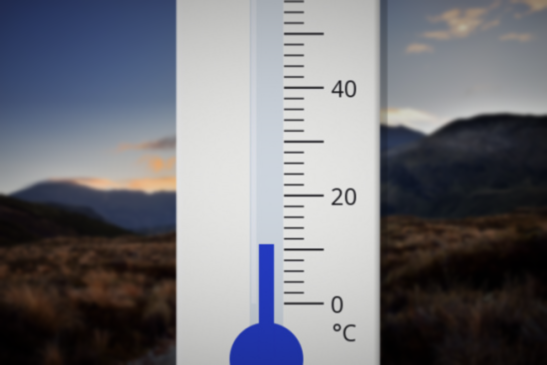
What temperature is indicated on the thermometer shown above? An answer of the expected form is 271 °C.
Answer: 11 °C
